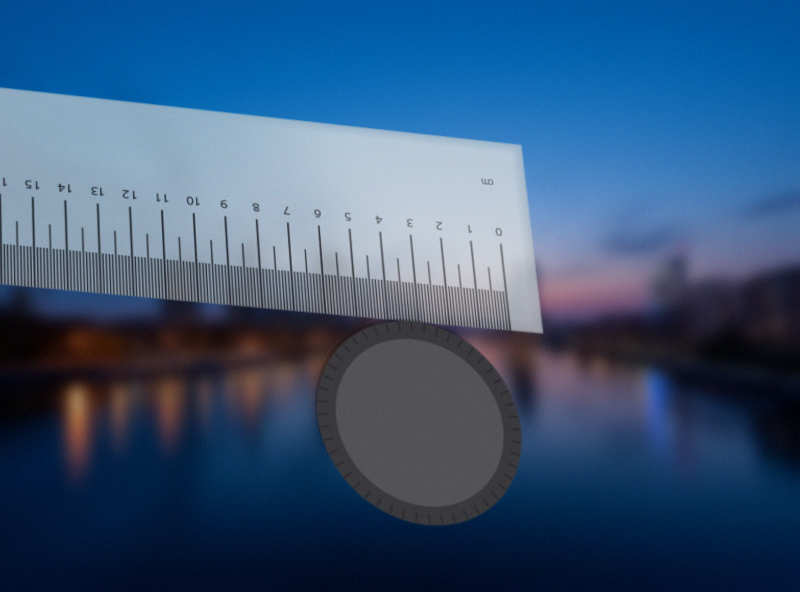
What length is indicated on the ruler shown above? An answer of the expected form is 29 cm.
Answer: 6.5 cm
